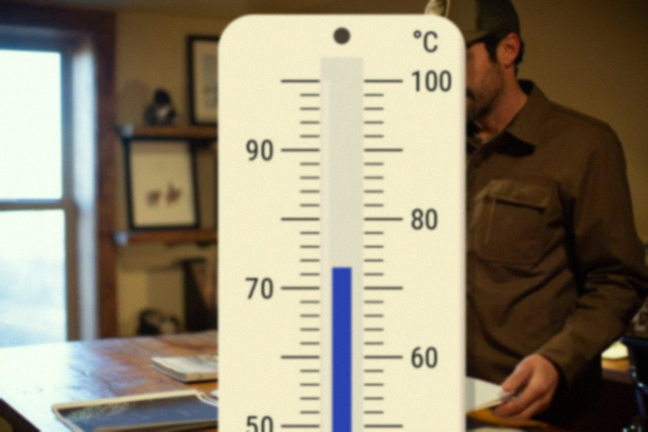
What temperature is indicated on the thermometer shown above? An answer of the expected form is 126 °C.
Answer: 73 °C
